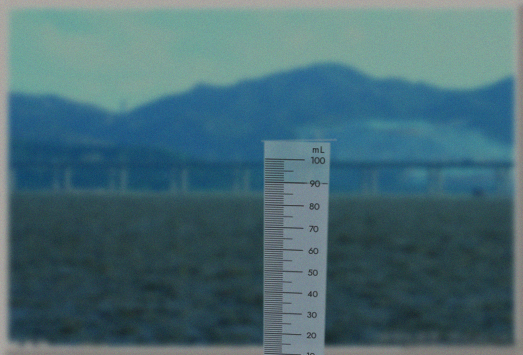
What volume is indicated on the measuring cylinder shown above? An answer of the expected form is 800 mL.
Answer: 90 mL
